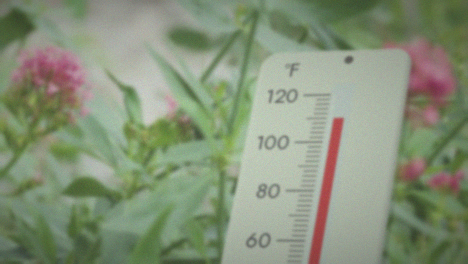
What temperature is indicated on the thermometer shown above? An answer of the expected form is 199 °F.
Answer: 110 °F
